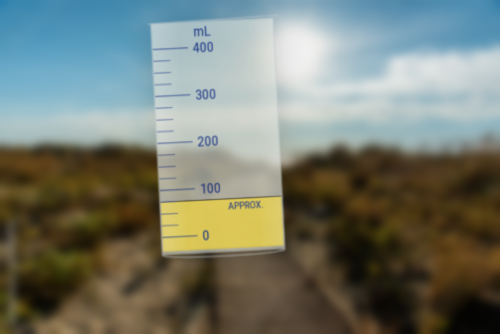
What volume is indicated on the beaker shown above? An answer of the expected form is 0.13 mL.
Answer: 75 mL
